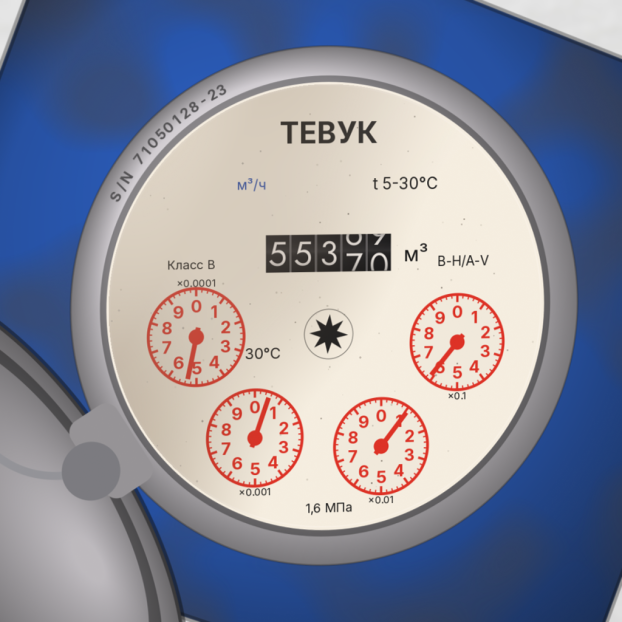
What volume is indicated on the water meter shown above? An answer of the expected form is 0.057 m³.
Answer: 55369.6105 m³
